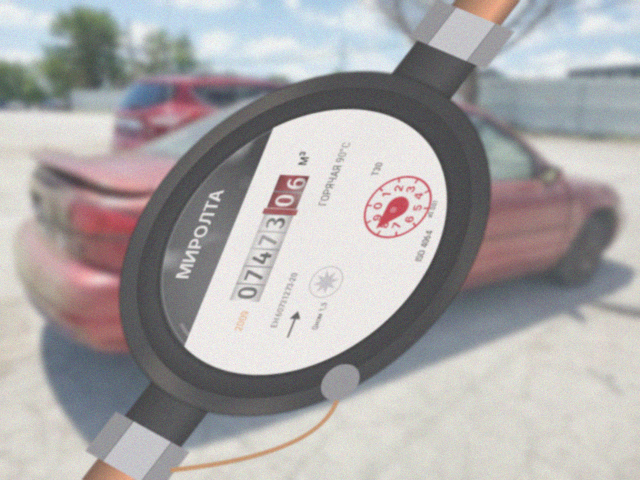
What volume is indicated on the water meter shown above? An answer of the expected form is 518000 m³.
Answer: 7473.058 m³
